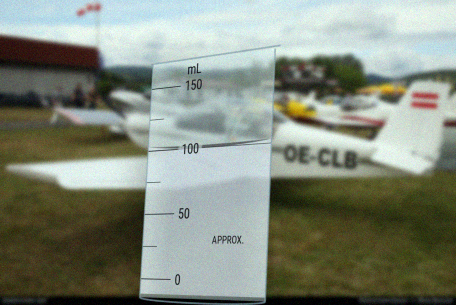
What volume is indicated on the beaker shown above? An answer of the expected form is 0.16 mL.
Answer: 100 mL
